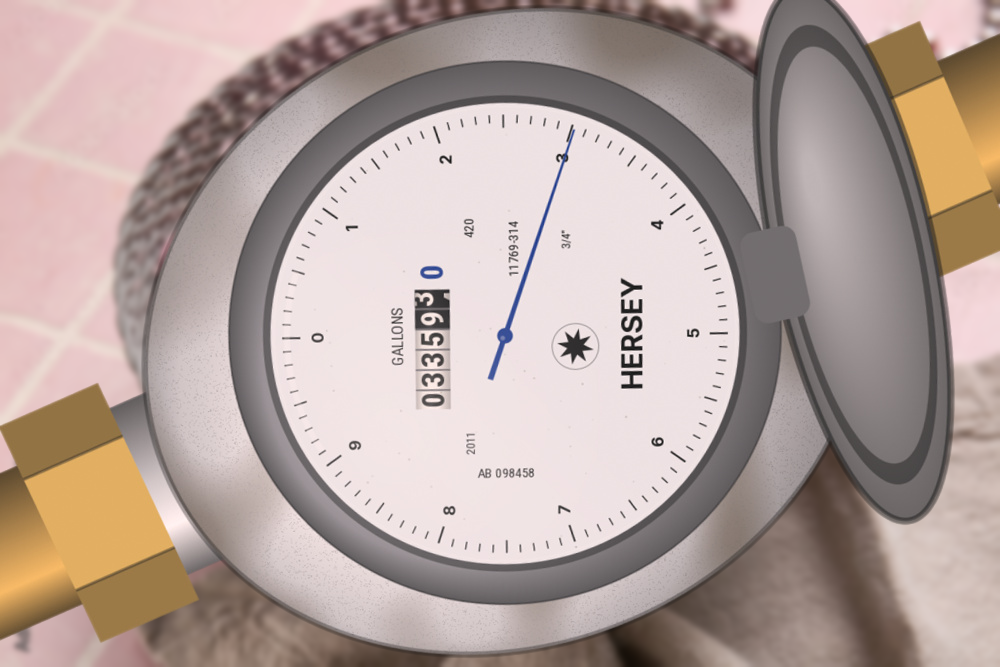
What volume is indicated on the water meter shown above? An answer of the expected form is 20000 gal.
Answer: 335933.0 gal
